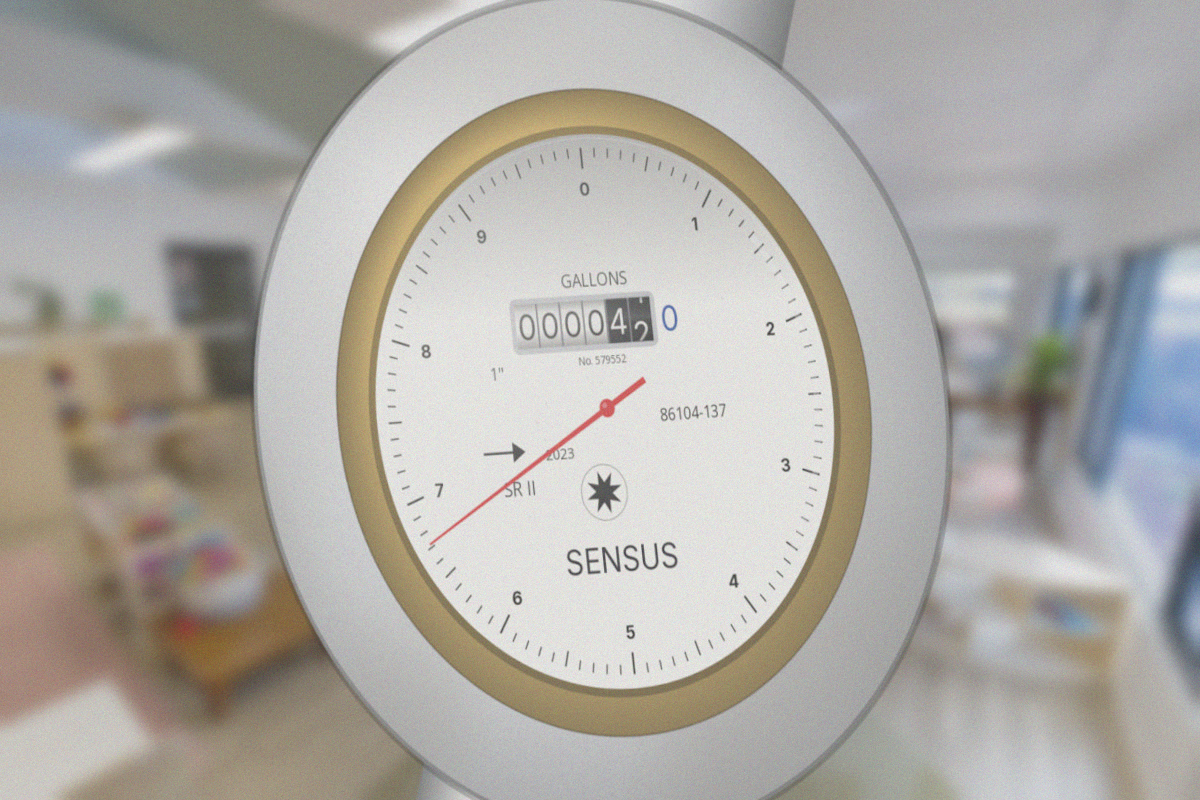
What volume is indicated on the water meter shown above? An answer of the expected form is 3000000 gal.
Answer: 416.7 gal
